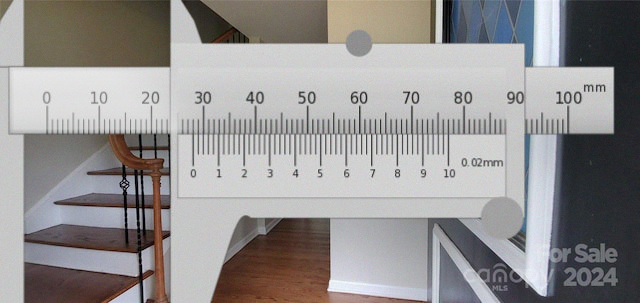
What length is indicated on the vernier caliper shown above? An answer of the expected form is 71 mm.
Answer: 28.0 mm
